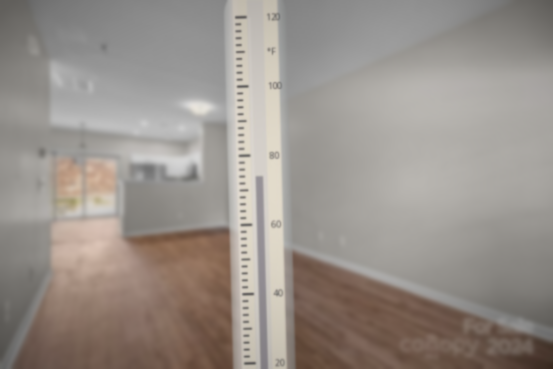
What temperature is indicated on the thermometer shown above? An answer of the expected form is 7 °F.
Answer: 74 °F
